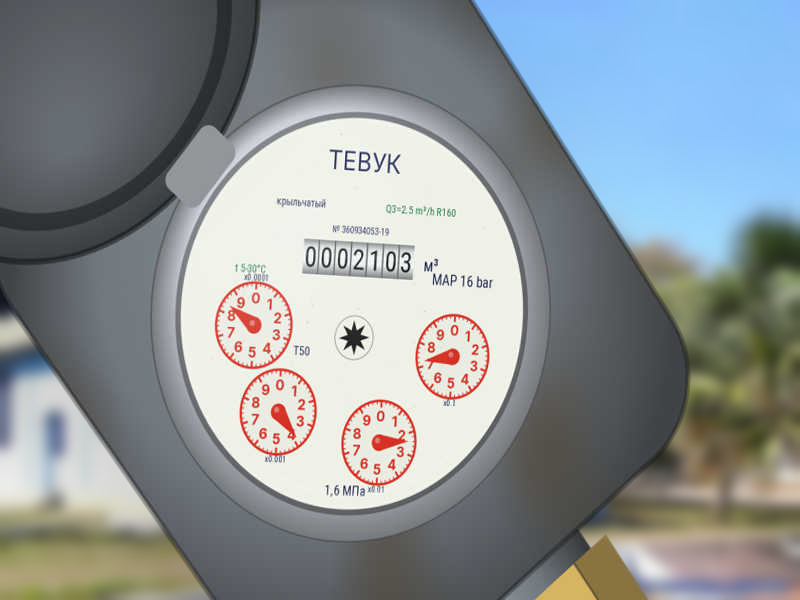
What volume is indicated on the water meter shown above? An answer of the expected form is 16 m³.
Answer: 2103.7238 m³
